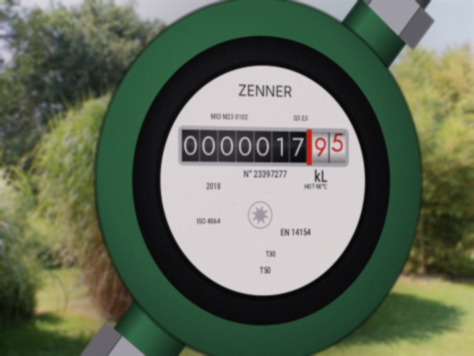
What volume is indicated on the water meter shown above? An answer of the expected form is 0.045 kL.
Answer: 17.95 kL
